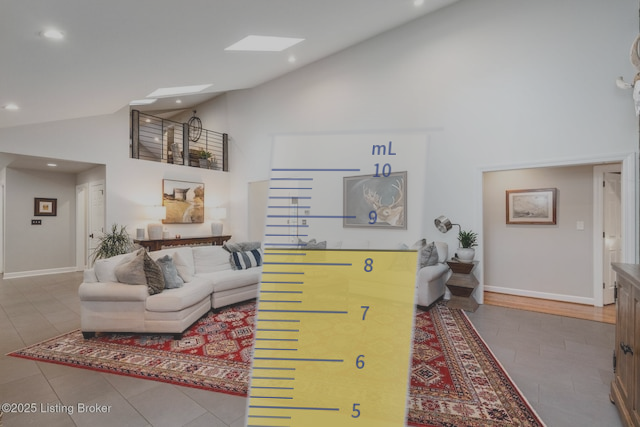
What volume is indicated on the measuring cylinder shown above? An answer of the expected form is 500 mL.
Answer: 8.3 mL
